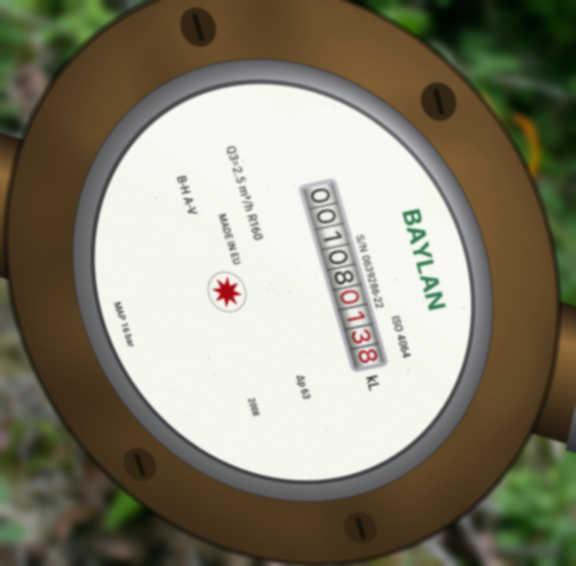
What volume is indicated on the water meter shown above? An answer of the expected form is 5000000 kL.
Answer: 108.0138 kL
